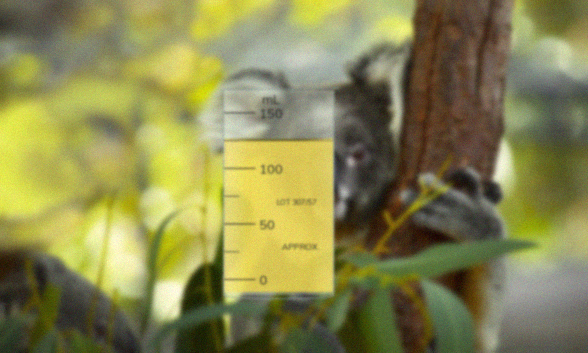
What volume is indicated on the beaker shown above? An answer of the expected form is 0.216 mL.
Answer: 125 mL
